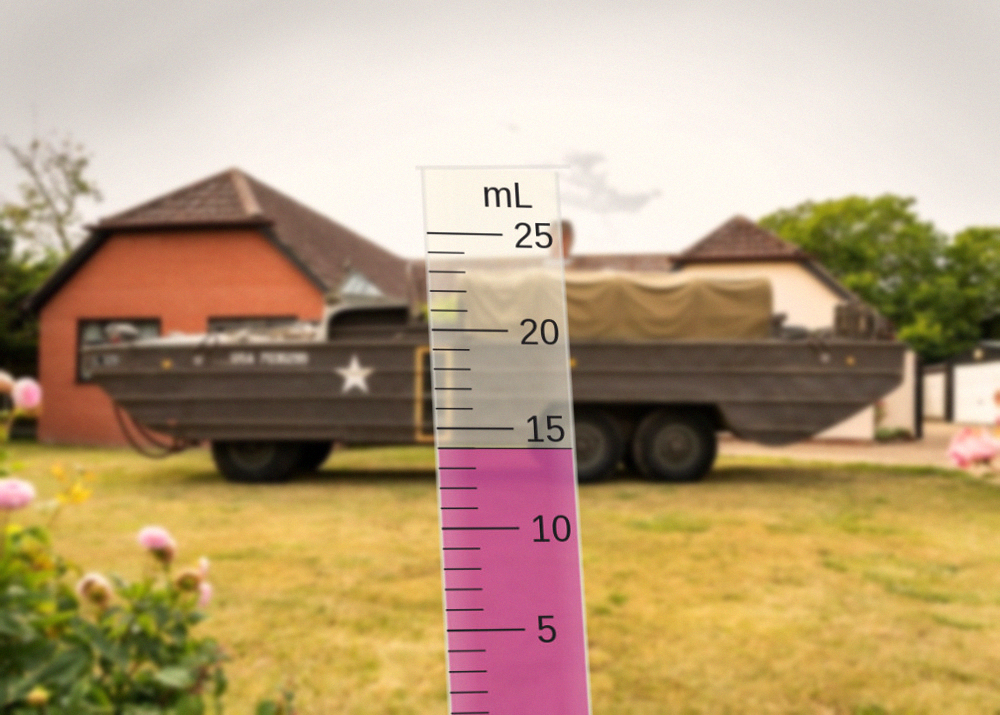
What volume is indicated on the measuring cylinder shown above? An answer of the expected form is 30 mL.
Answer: 14 mL
